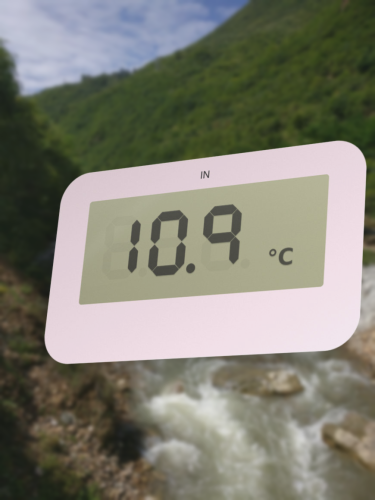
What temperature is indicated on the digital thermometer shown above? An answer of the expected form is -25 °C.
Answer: 10.9 °C
